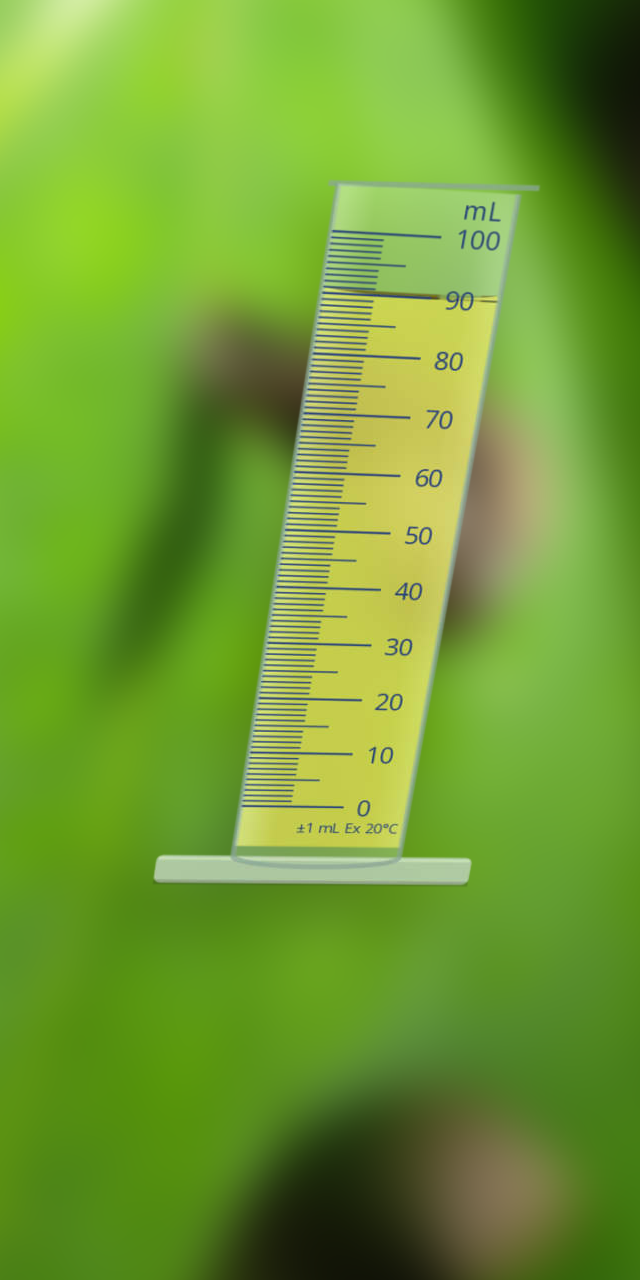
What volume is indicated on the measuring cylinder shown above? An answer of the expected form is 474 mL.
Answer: 90 mL
